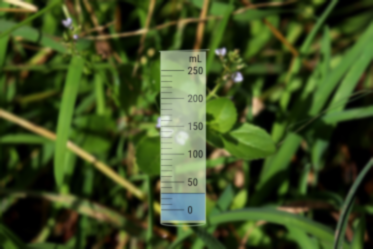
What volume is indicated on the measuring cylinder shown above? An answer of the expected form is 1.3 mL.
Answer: 30 mL
